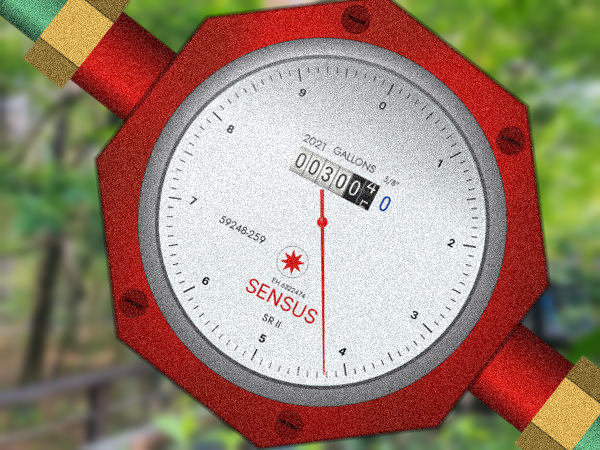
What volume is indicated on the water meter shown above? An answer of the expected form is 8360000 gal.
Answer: 30044.2 gal
